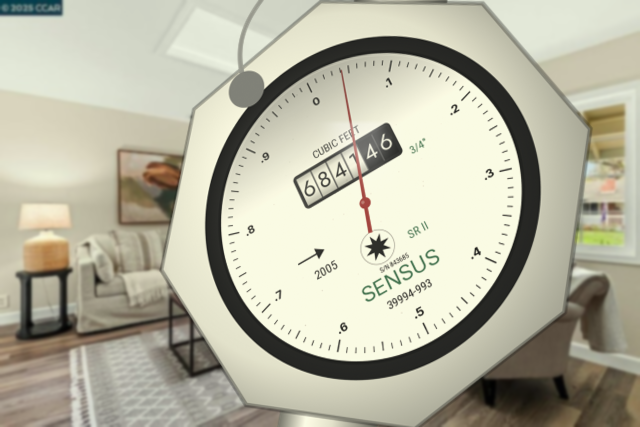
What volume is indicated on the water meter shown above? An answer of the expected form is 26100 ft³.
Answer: 684146.04 ft³
